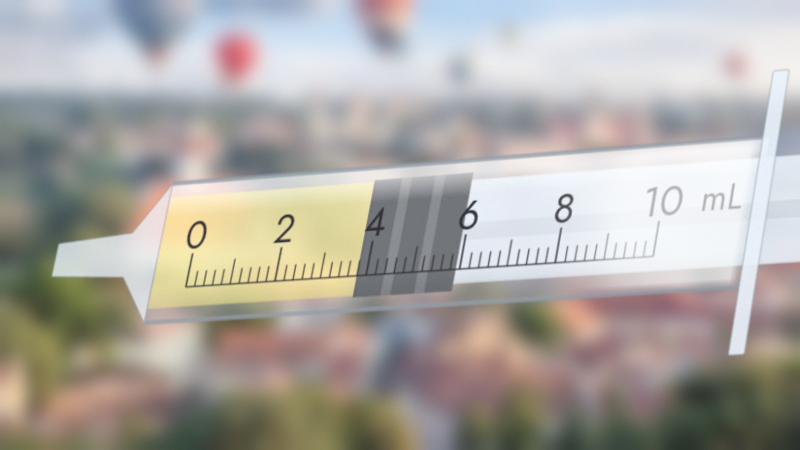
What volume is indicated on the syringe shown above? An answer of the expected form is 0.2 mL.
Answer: 3.8 mL
